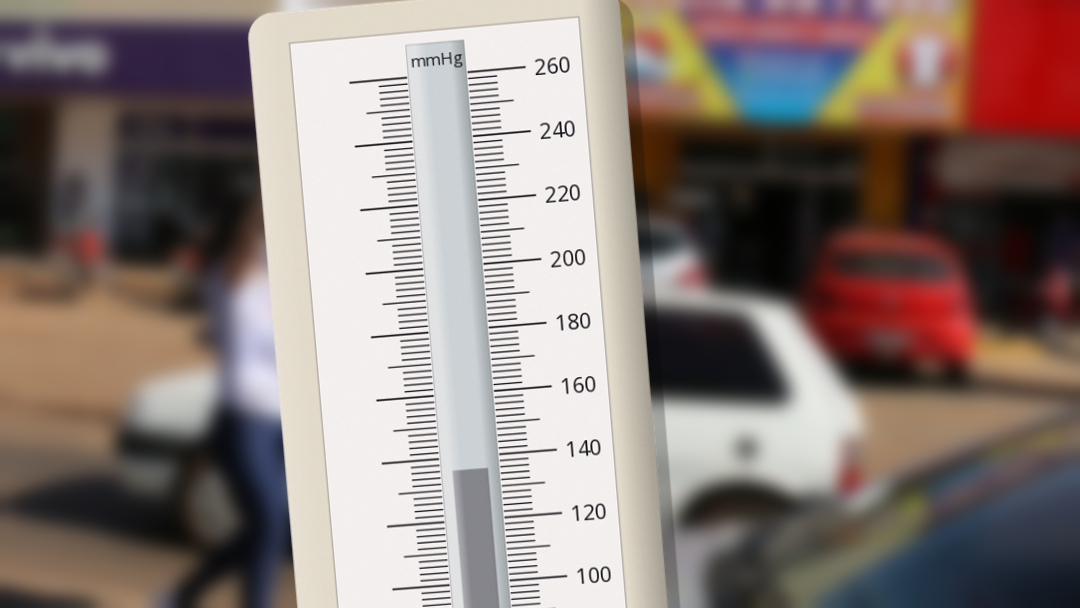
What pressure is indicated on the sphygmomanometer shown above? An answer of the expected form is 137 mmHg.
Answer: 136 mmHg
